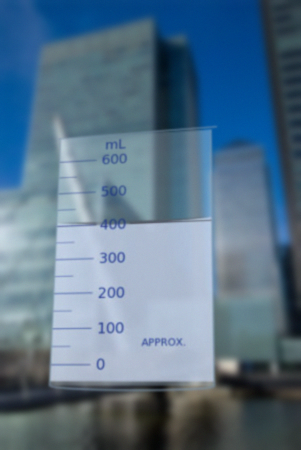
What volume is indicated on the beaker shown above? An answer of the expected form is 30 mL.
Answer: 400 mL
